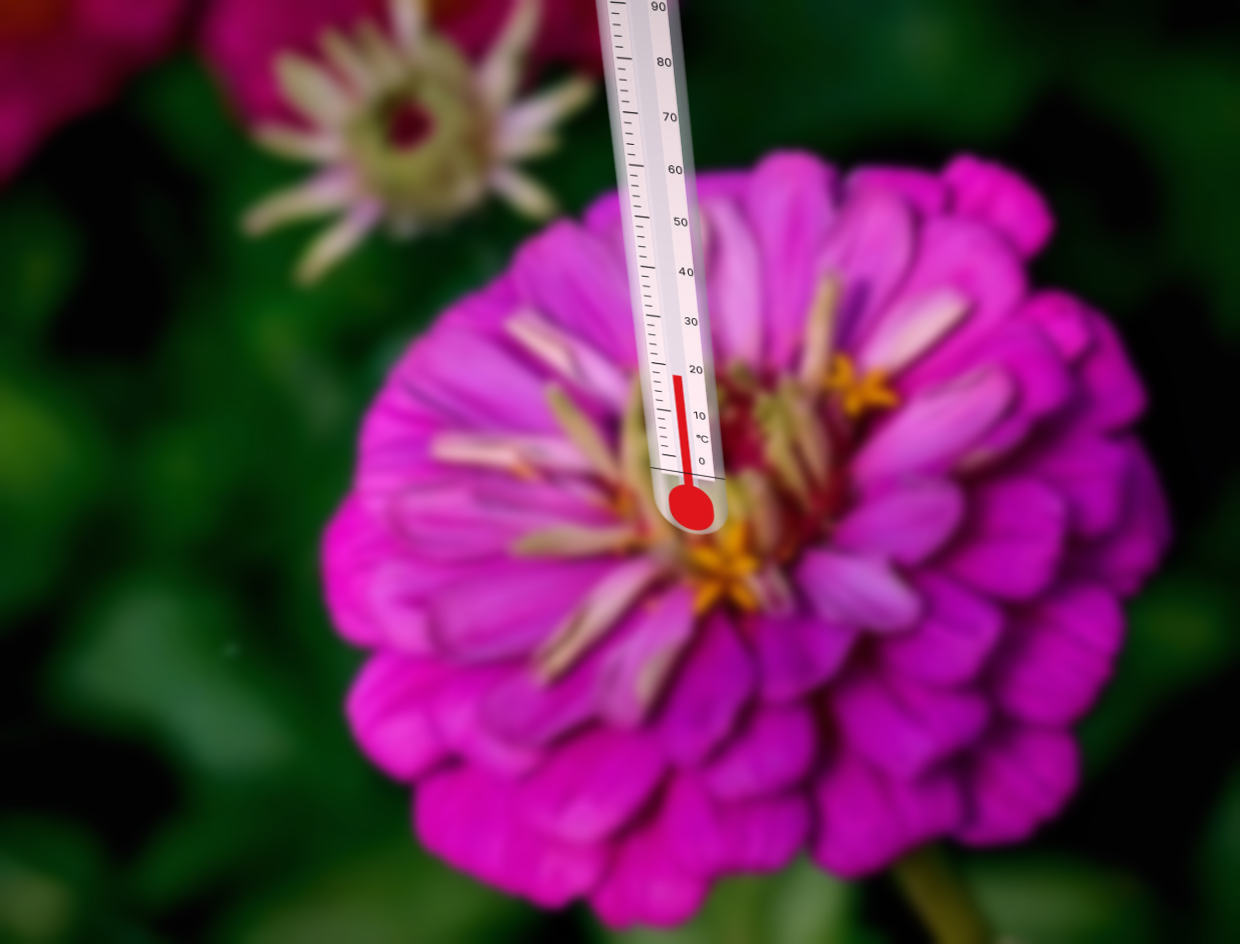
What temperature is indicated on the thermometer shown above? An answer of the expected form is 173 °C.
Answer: 18 °C
